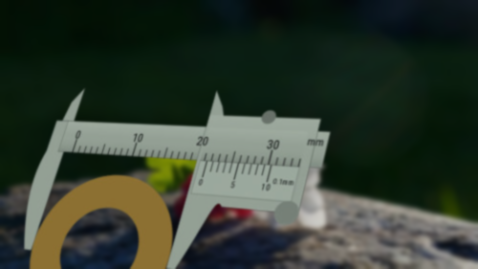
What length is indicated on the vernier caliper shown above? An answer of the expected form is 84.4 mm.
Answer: 21.4 mm
